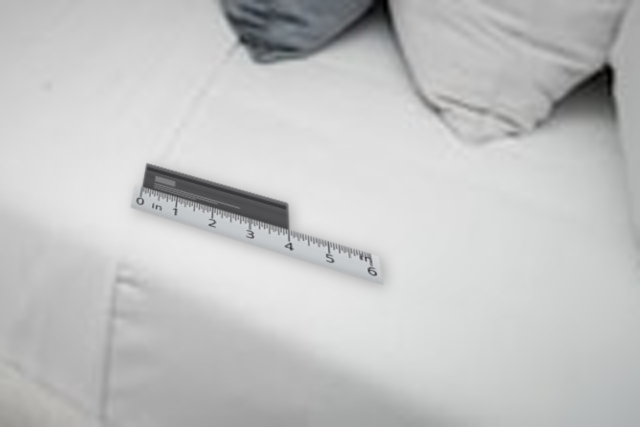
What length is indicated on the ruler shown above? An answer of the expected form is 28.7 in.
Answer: 4 in
